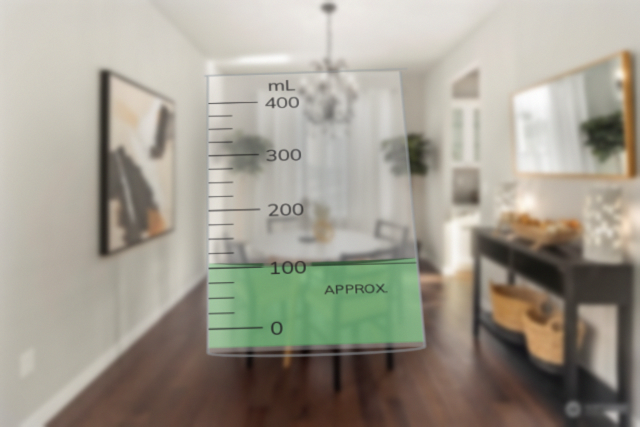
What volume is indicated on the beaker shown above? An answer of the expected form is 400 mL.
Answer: 100 mL
